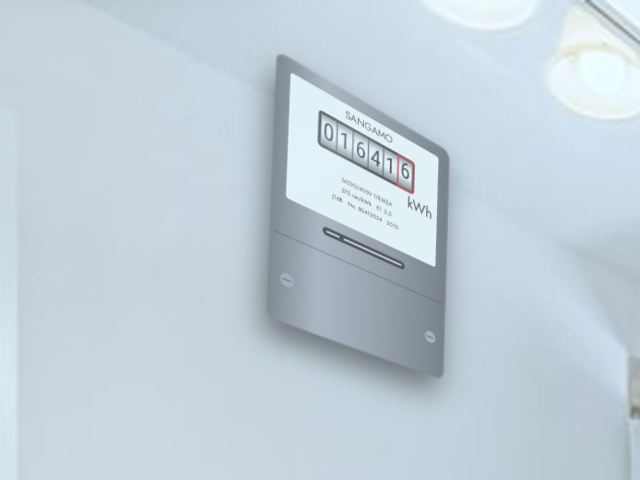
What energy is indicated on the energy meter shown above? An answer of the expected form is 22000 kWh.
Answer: 1641.6 kWh
